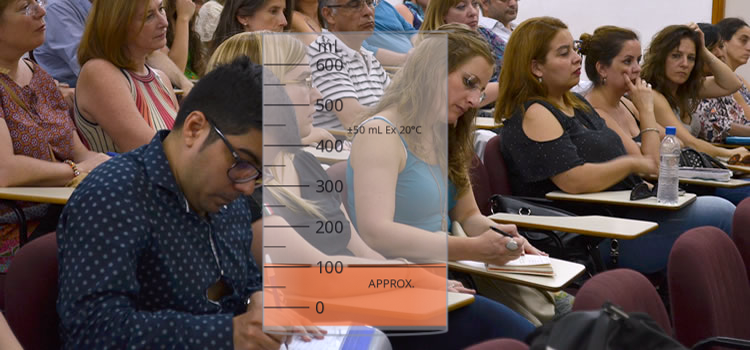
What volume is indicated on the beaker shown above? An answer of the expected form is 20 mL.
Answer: 100 mL
